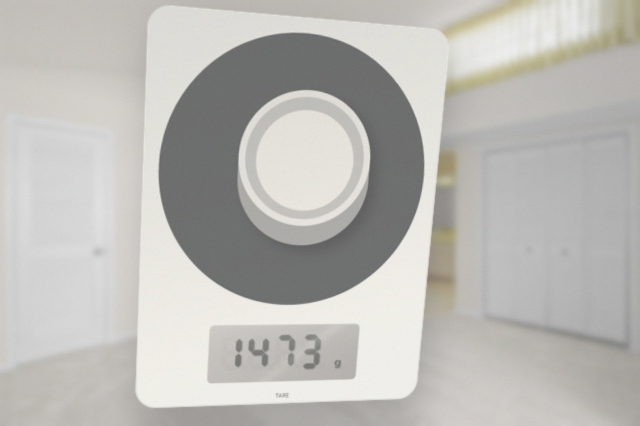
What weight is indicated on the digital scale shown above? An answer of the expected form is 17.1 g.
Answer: 1473 g
